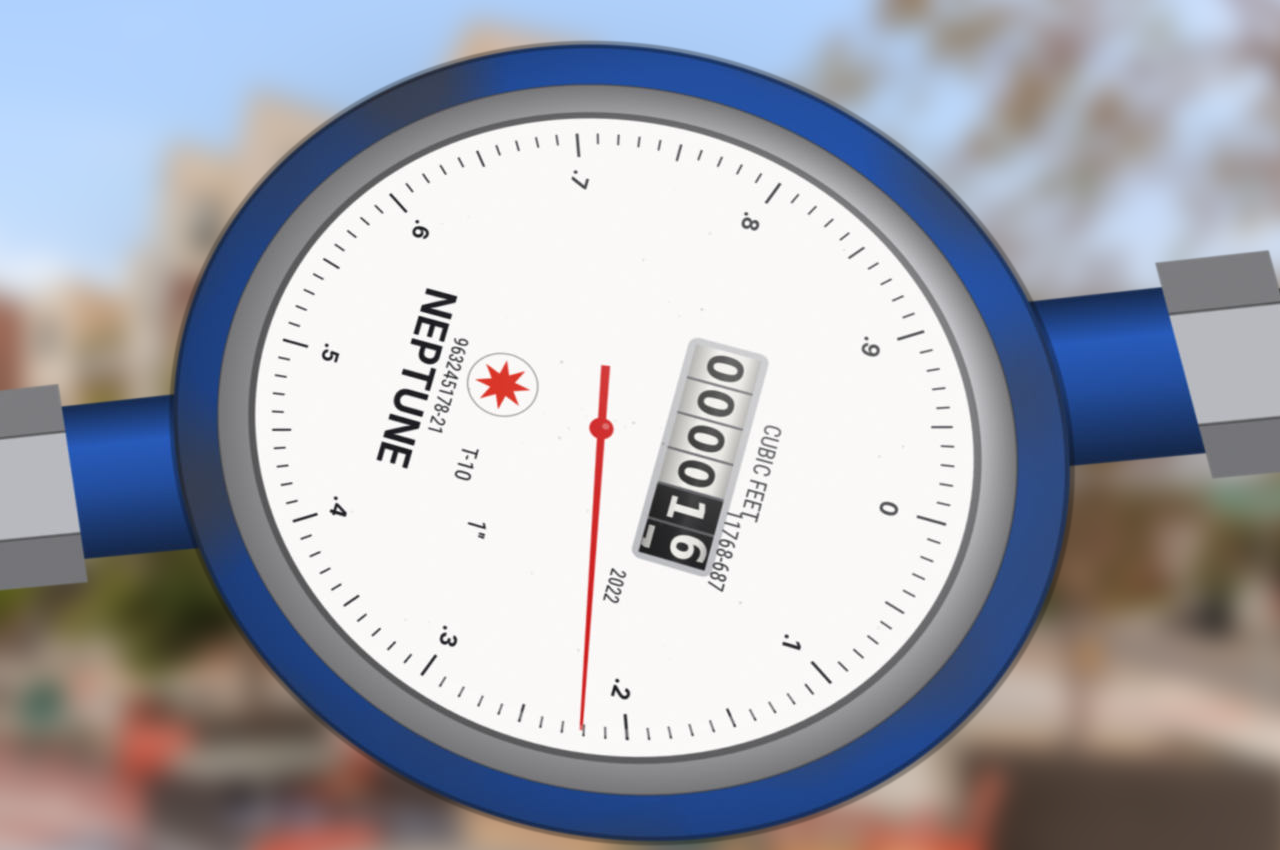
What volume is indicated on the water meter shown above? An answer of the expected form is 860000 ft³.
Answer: 16.22 ft³
